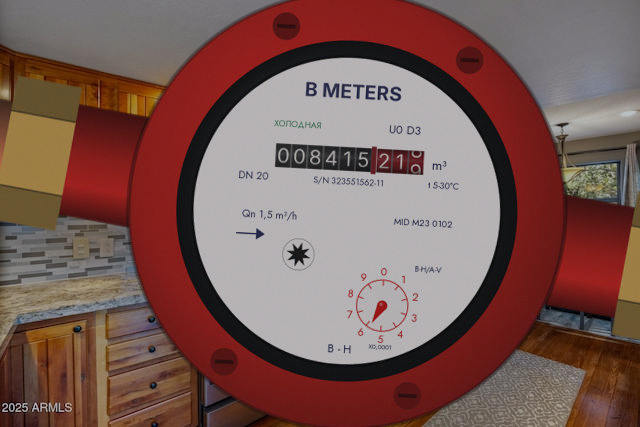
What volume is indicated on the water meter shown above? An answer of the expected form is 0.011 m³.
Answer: 8415.2185 m³
